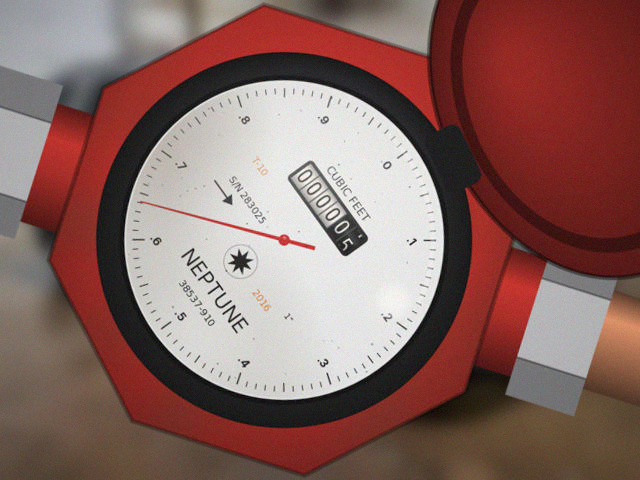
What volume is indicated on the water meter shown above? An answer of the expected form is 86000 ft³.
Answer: 4.64 ft³
